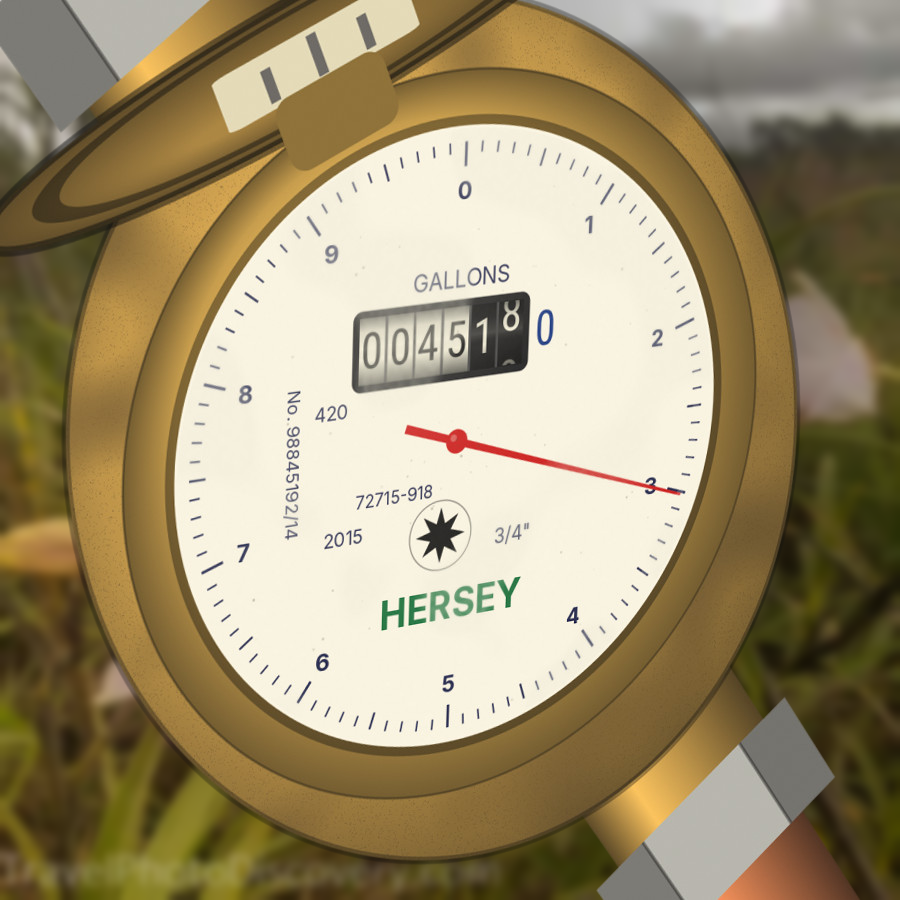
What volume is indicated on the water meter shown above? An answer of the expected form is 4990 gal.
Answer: 45183.0 gal
